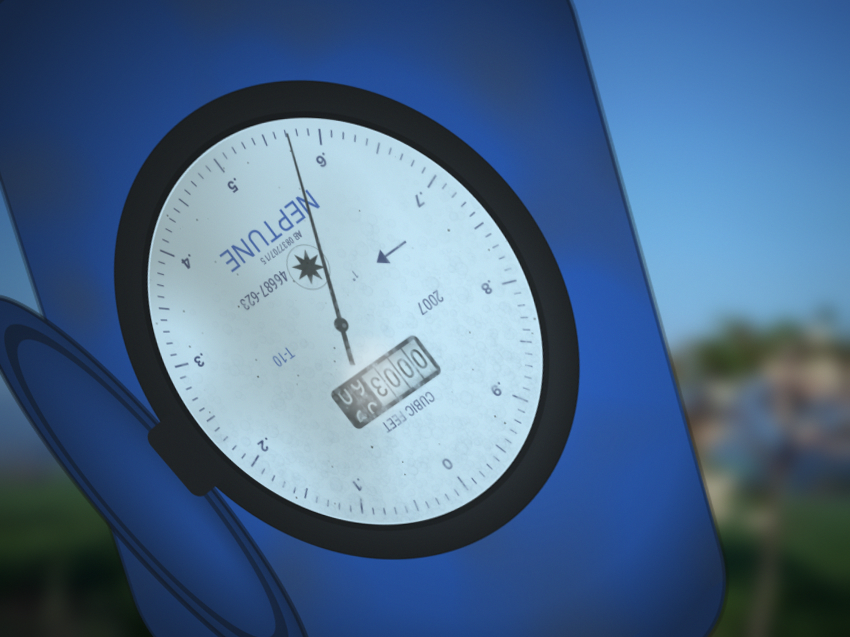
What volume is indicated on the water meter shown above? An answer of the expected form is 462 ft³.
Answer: 359.57 ft³
